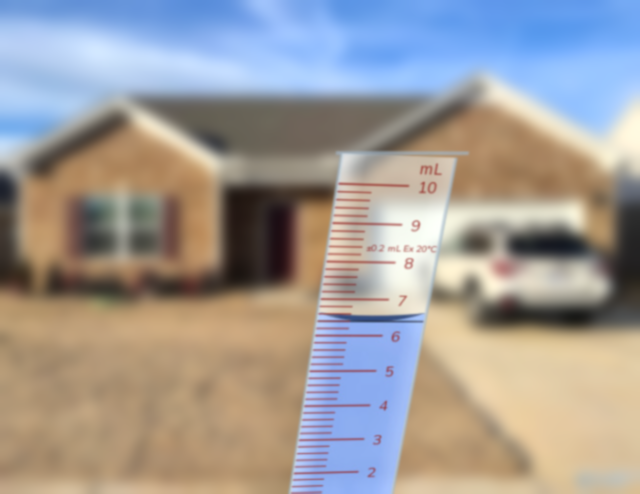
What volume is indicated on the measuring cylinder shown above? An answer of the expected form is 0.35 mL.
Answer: 6.4 mL
